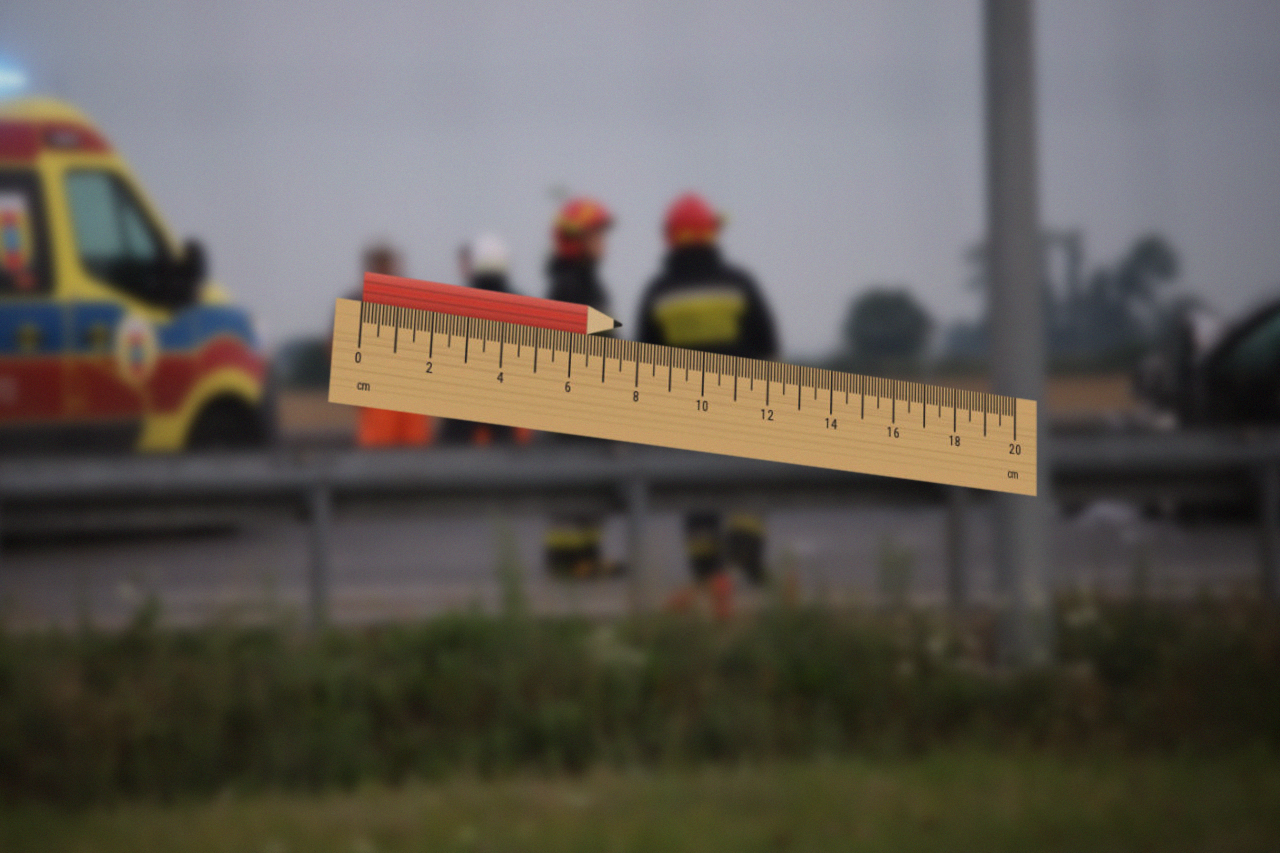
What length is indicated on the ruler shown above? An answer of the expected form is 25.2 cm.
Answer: 7.5 cm
